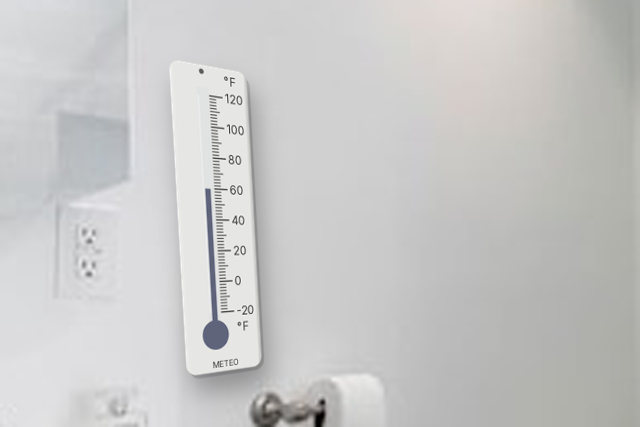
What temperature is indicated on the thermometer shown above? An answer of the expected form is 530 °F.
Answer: 60 °F
